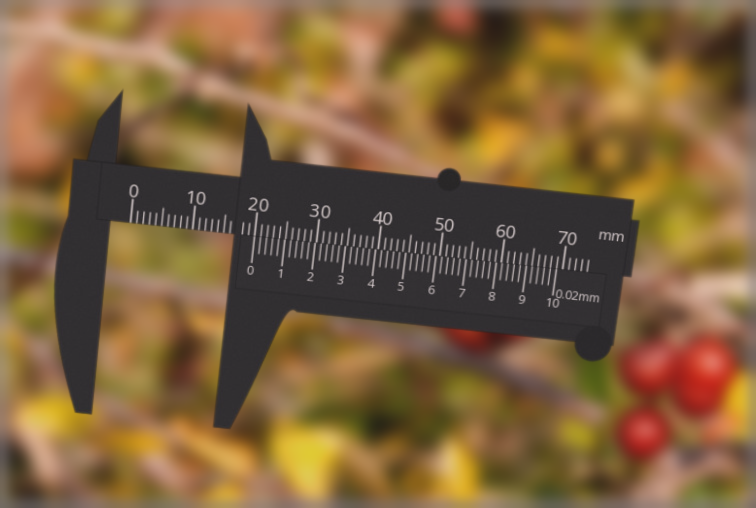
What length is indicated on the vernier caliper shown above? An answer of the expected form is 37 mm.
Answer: 20.0 mm
